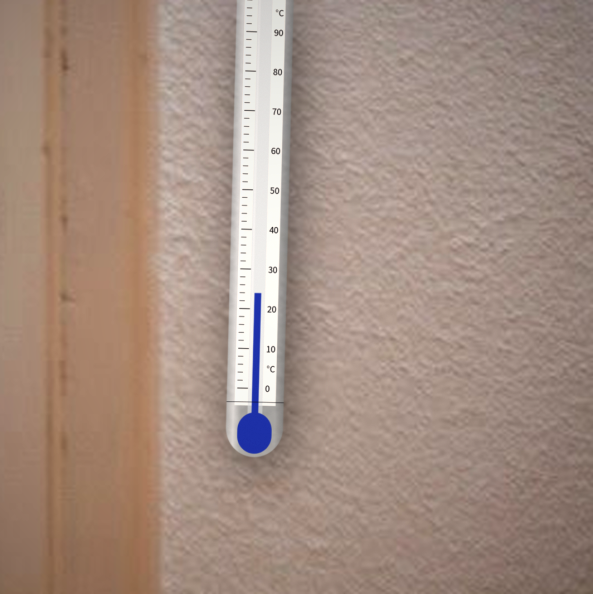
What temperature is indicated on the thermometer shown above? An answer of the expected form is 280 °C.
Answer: 24 °C
